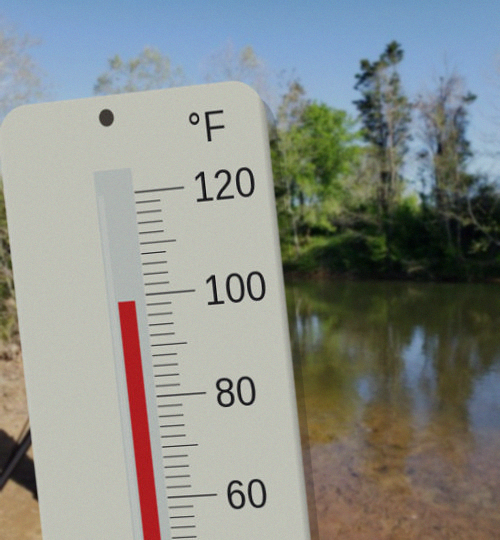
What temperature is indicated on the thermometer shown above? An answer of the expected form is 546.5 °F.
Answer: 99 °F
